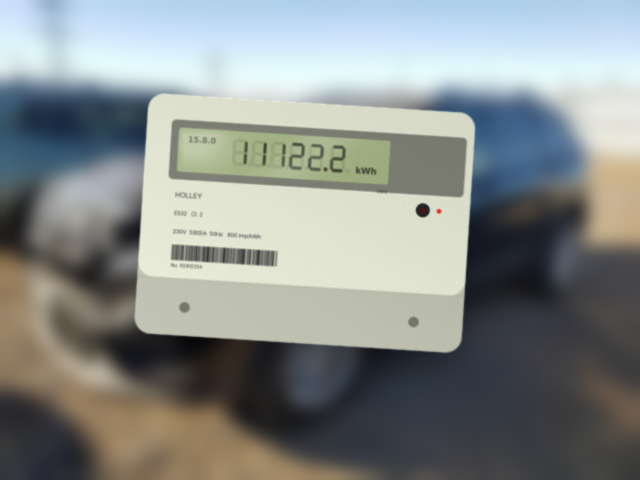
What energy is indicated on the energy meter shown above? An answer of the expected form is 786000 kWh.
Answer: 11122.2 kWh
